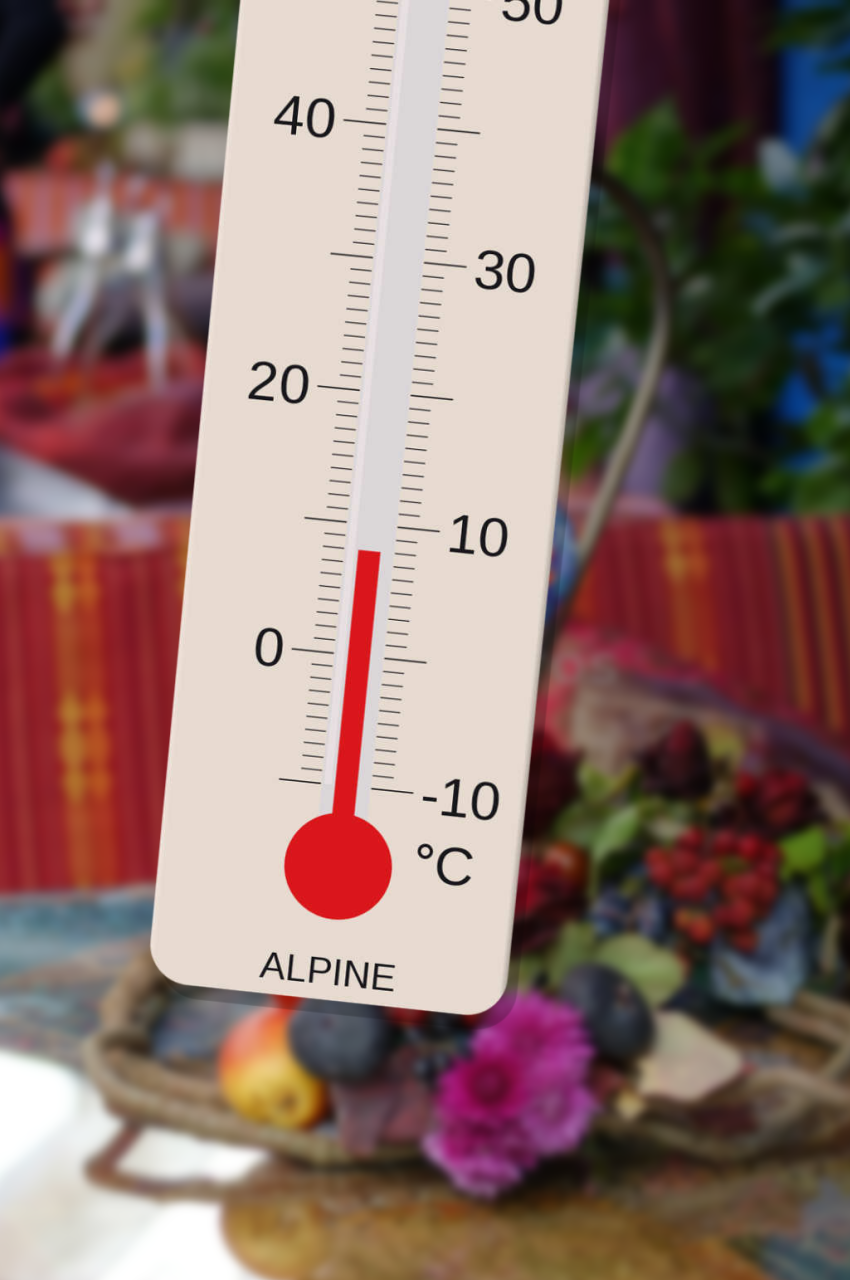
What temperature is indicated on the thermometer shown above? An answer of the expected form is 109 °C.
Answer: 8 °C
